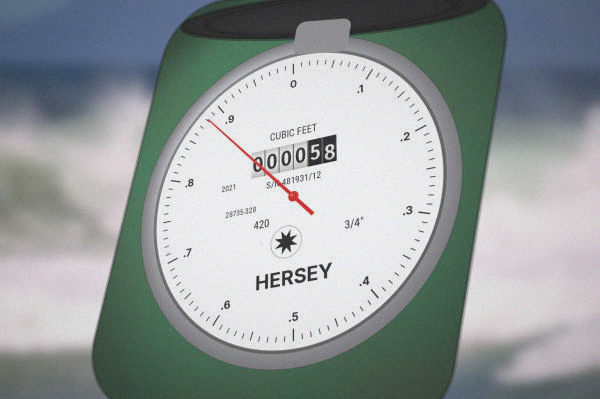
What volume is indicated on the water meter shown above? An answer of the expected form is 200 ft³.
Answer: 57.88 ft³
